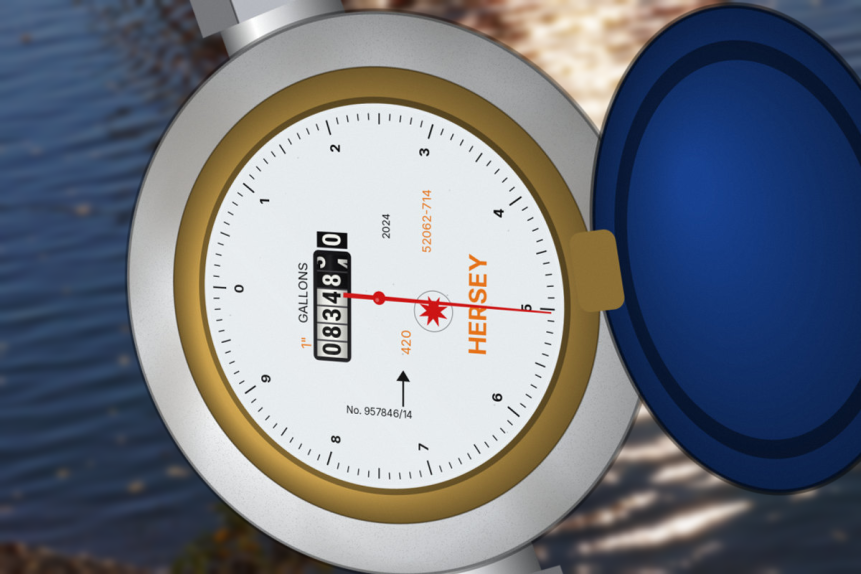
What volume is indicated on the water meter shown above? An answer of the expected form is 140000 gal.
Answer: 834835.0 gal
